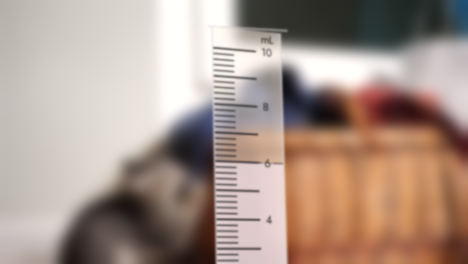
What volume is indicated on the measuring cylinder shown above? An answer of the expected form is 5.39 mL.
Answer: 6 mL
